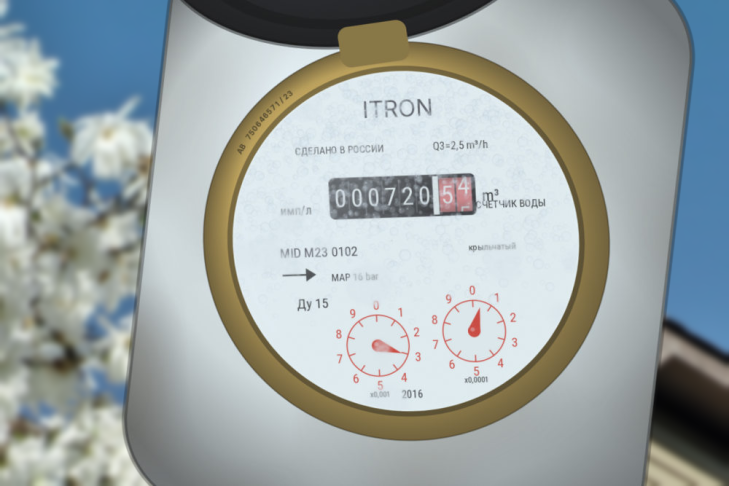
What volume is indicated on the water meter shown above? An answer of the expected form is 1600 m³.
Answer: 720.5430 m³
